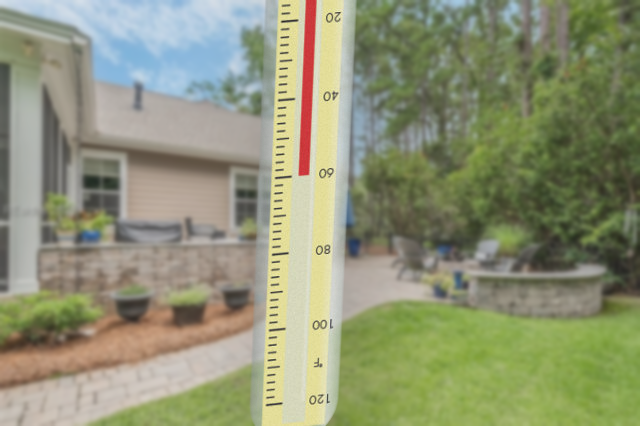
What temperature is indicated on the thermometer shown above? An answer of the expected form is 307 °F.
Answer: 60 °F
